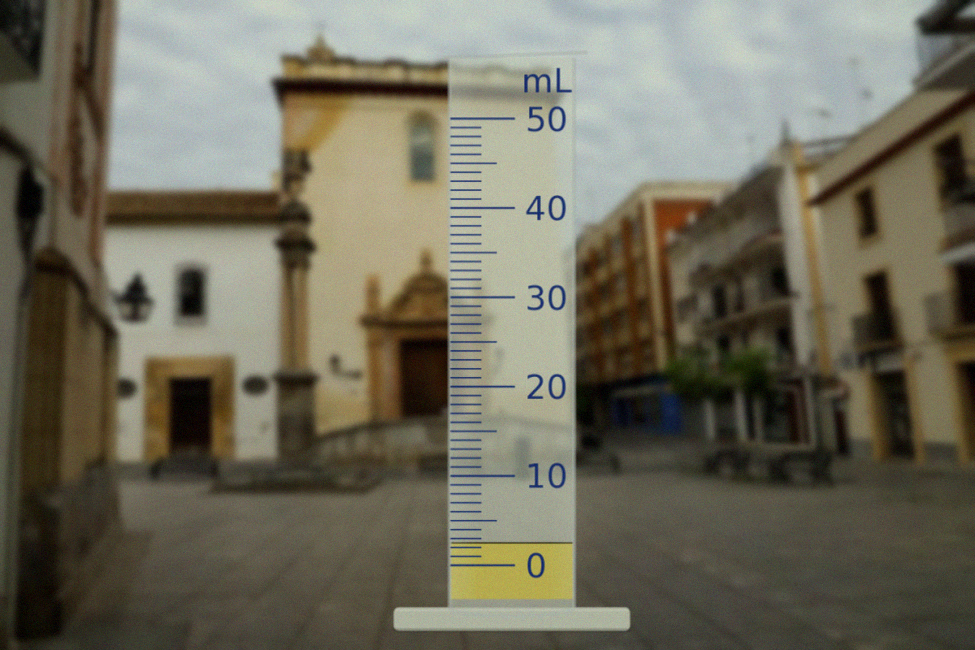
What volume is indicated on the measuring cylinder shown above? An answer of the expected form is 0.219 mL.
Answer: 2.5 mL
